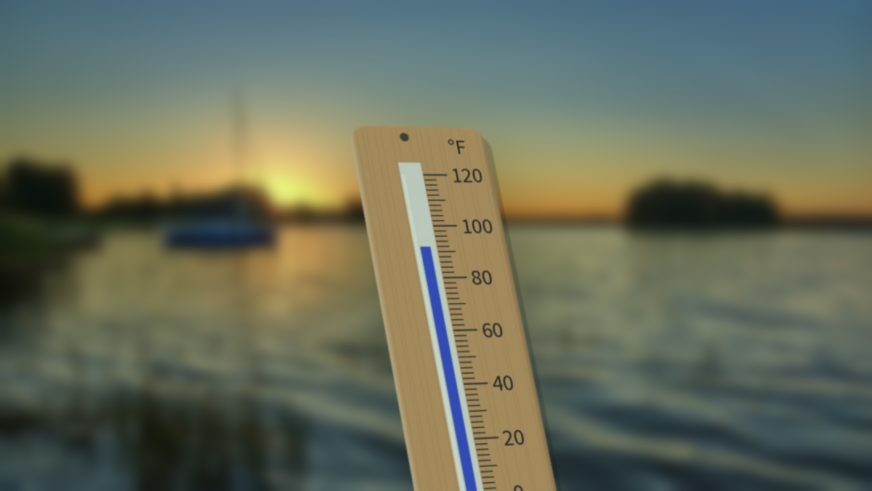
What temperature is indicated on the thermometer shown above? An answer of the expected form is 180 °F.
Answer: 92 °F
